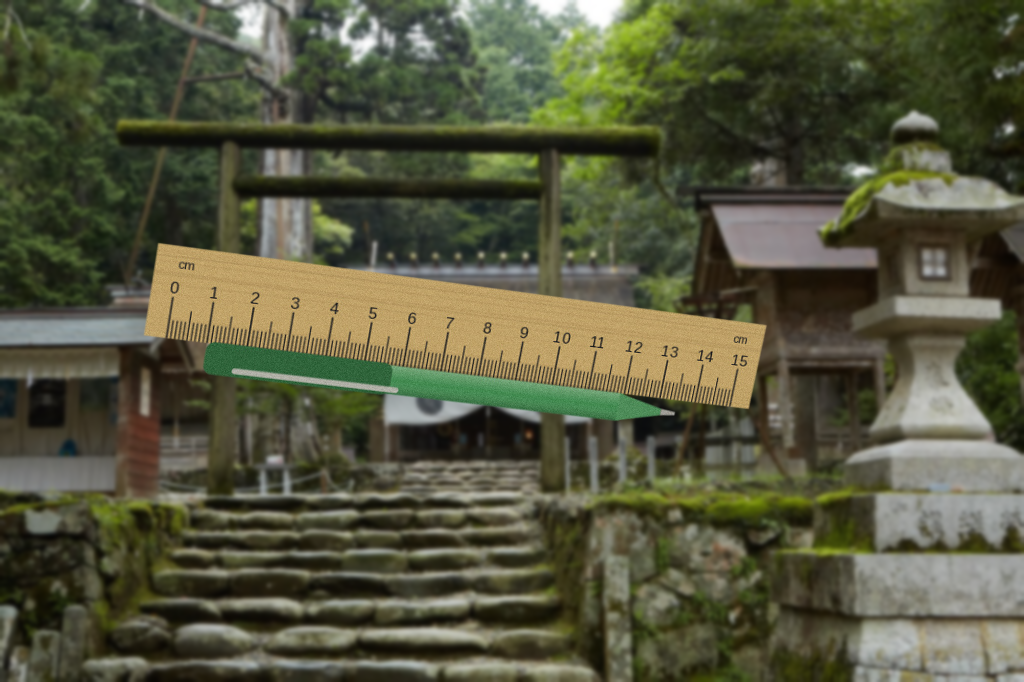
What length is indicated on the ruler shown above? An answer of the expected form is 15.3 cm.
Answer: 12.5 cm
